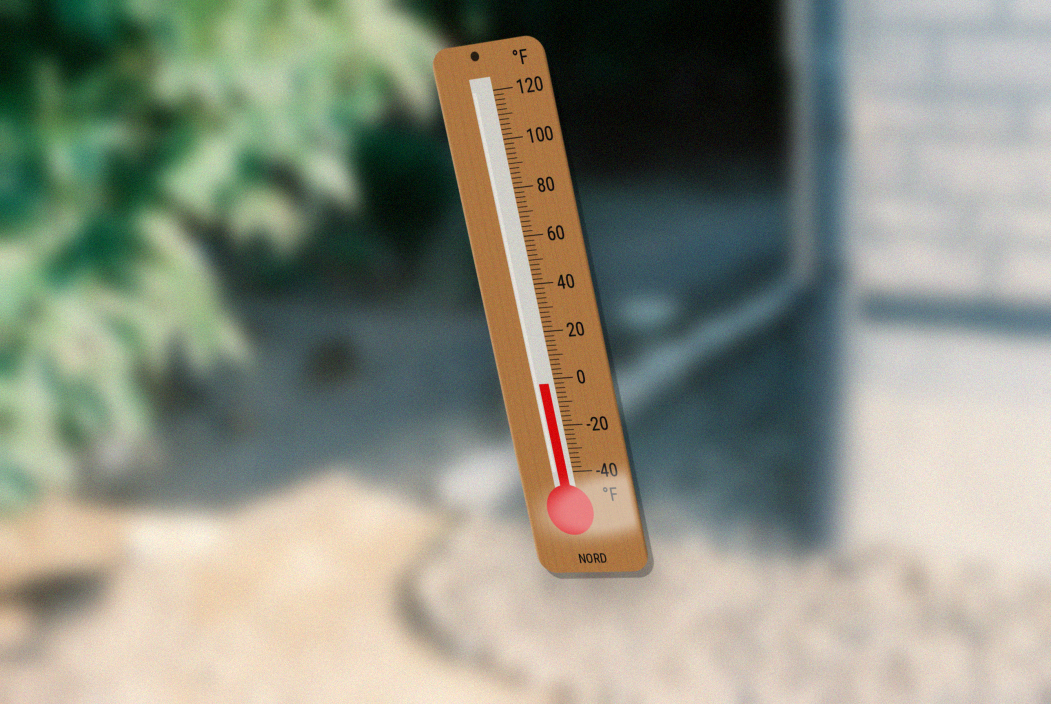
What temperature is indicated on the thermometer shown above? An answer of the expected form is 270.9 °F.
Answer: -2 °F
